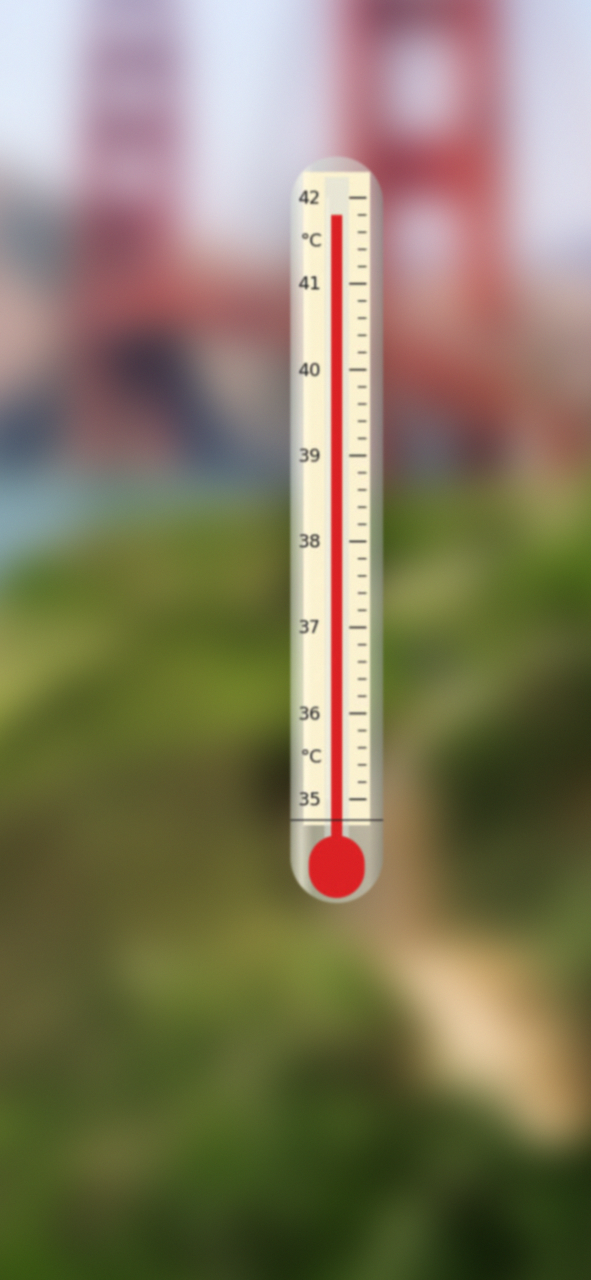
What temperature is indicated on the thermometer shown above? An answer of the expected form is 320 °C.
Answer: 41.8 °C
